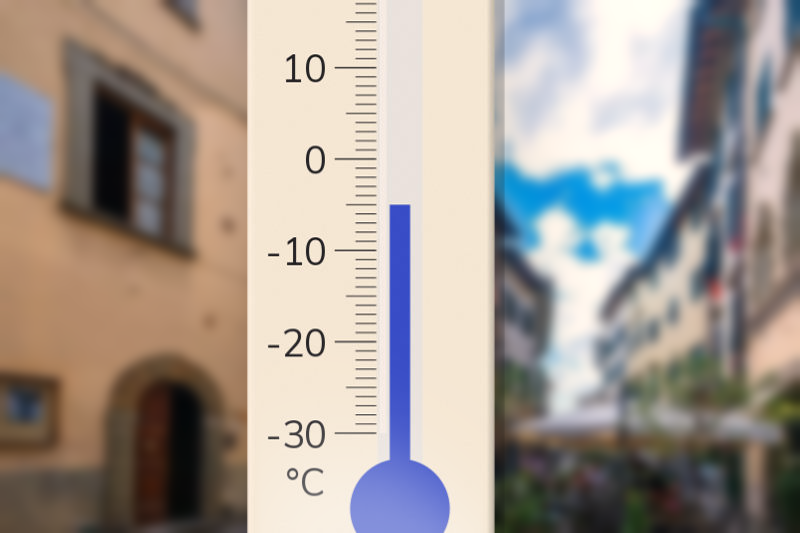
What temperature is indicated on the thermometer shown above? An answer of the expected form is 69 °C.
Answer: -5 °C
